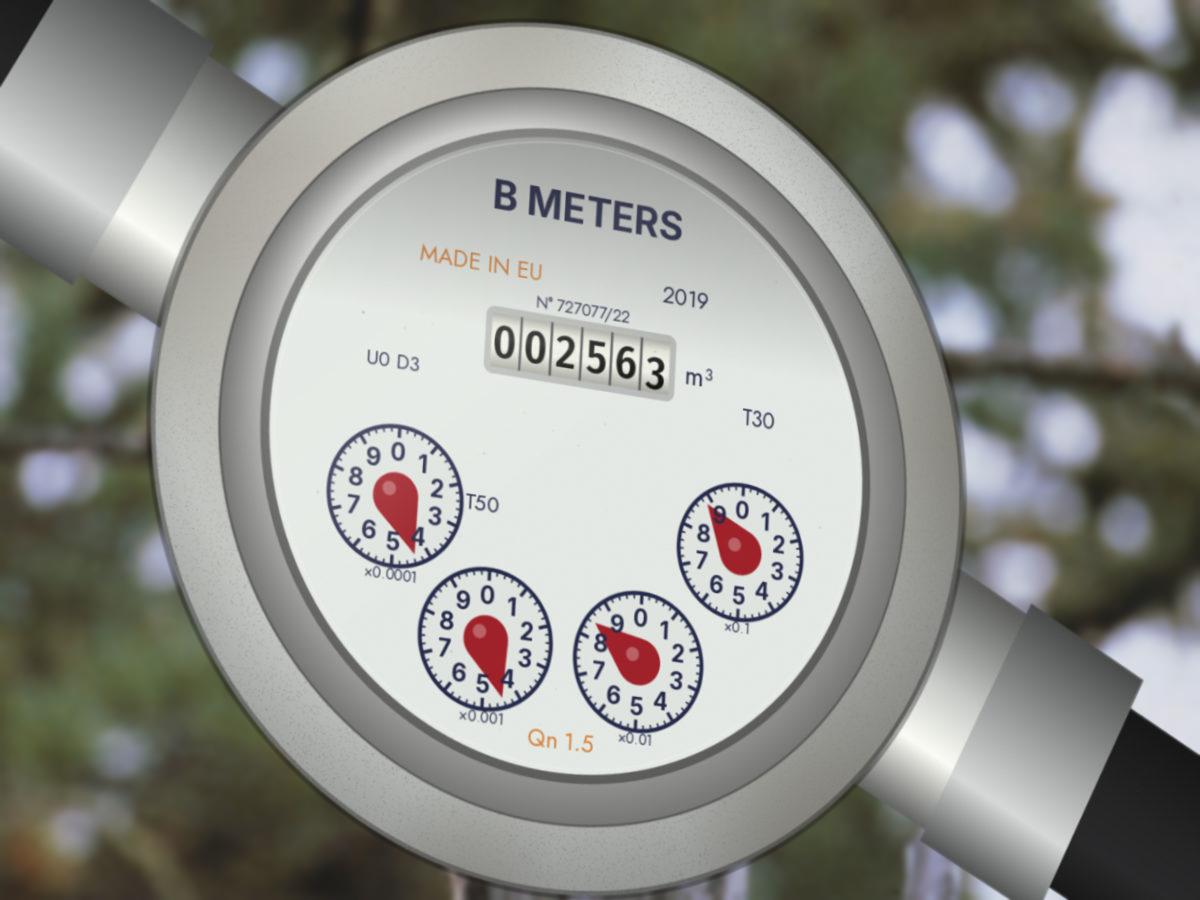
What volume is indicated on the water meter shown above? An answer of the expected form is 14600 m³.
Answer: 2562.8844 m³
